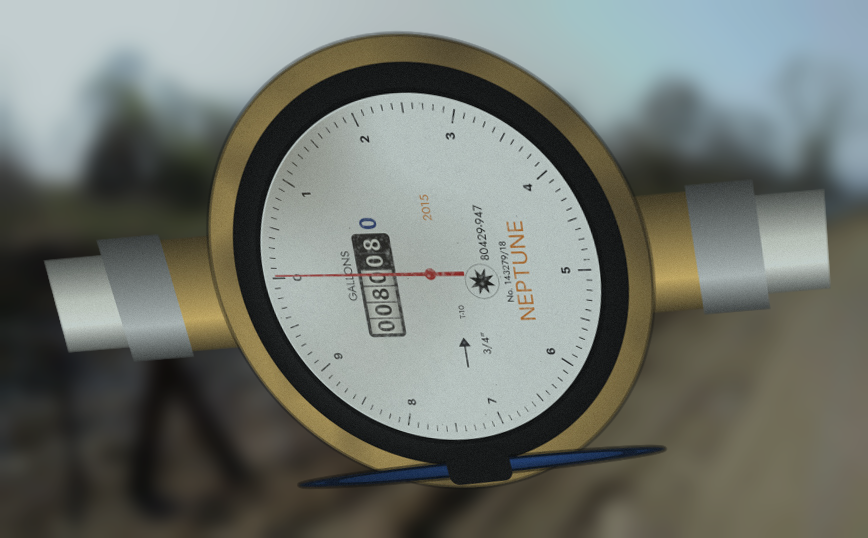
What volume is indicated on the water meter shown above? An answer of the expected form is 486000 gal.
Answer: 80080.0 gal
